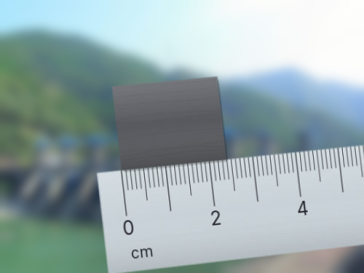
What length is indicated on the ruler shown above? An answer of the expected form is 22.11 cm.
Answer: 2.4 cm
